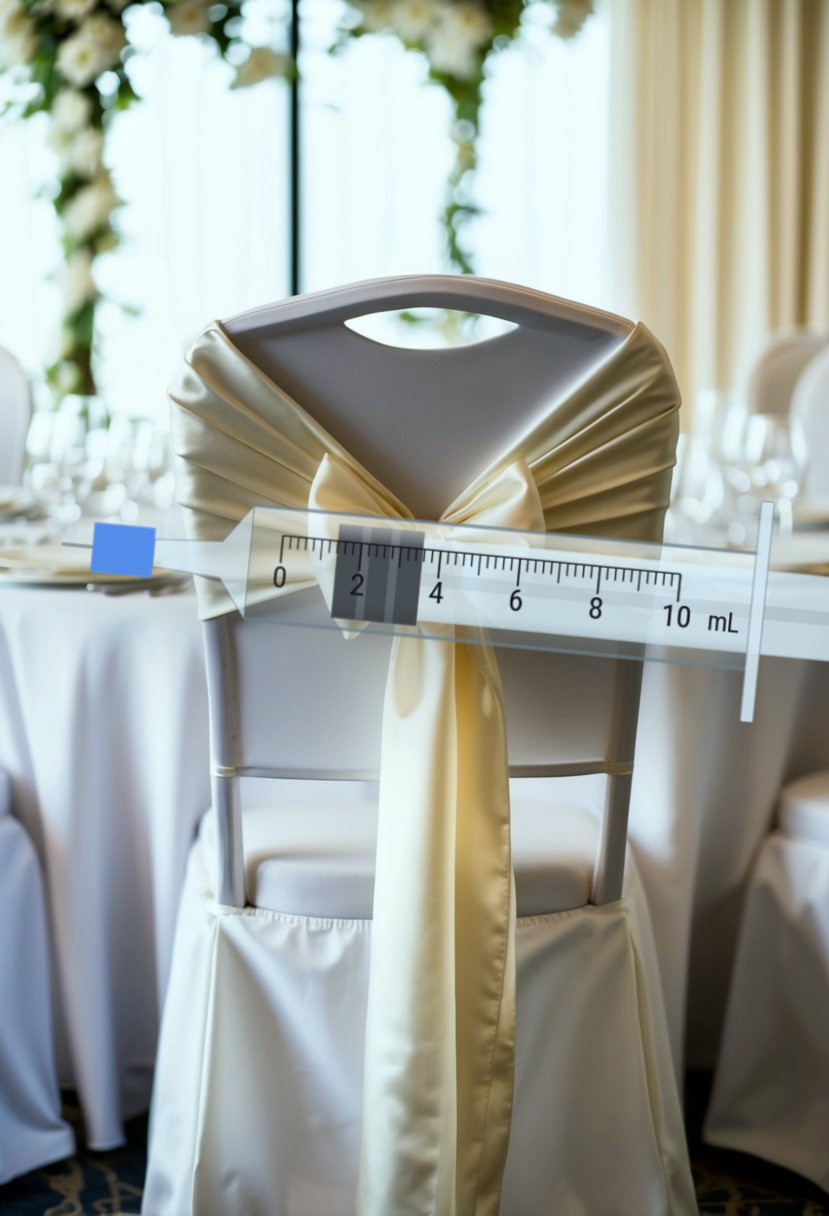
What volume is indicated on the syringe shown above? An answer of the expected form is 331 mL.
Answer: 1.4 mL
